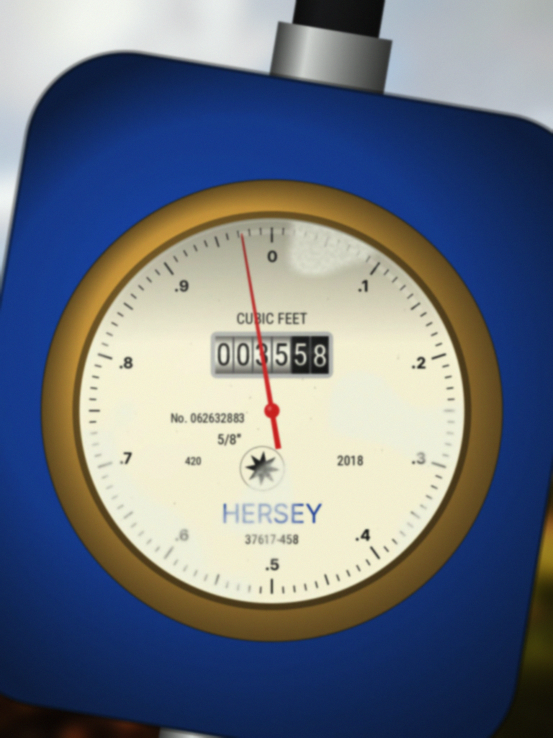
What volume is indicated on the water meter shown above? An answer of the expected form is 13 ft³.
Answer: 3557.97 ft³
